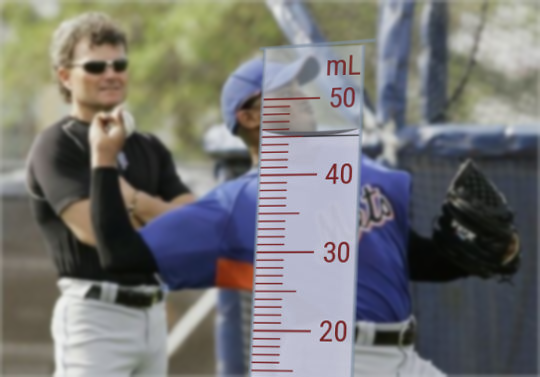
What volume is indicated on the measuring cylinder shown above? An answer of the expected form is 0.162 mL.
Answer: 45 mL
